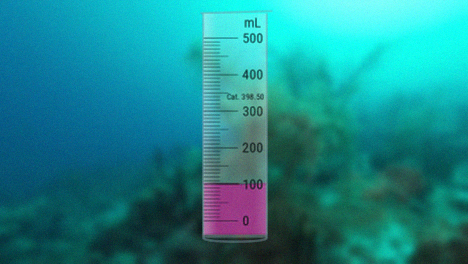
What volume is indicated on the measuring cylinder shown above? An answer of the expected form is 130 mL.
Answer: 100 mL
